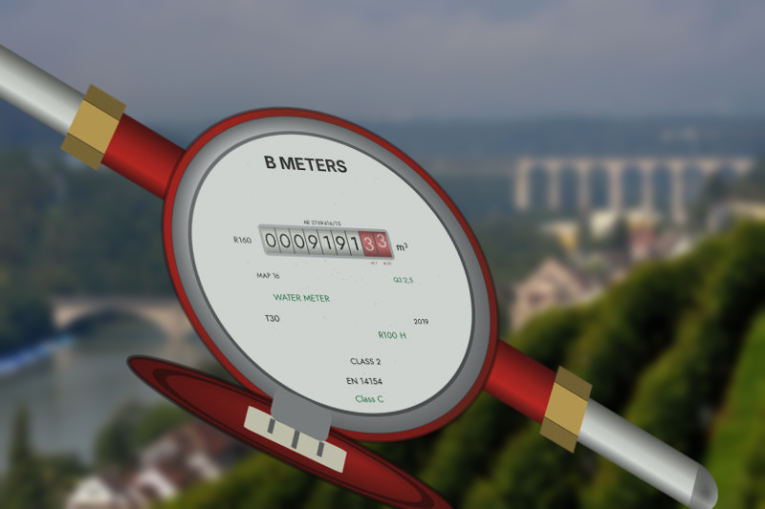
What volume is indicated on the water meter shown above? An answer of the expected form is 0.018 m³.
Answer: 9191.33 m³
